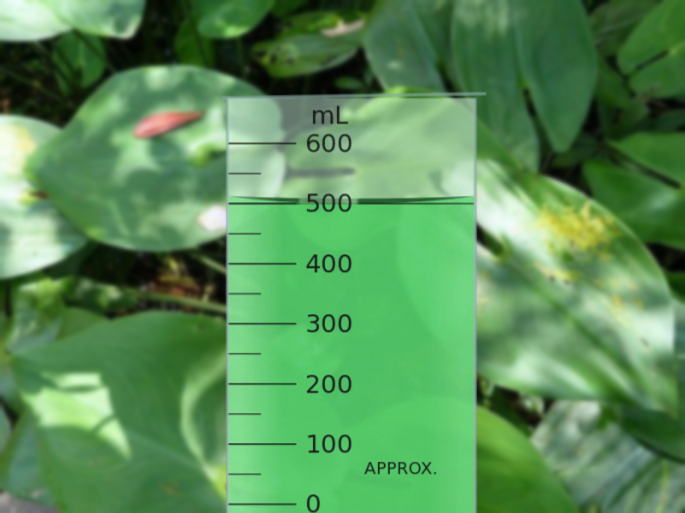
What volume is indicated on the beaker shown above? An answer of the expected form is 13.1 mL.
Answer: 500 mL
